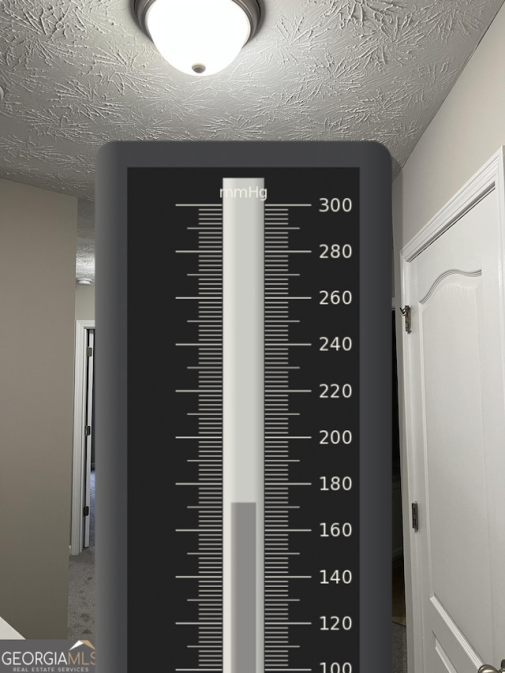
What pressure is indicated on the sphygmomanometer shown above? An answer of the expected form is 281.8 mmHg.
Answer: 172 mmHg
